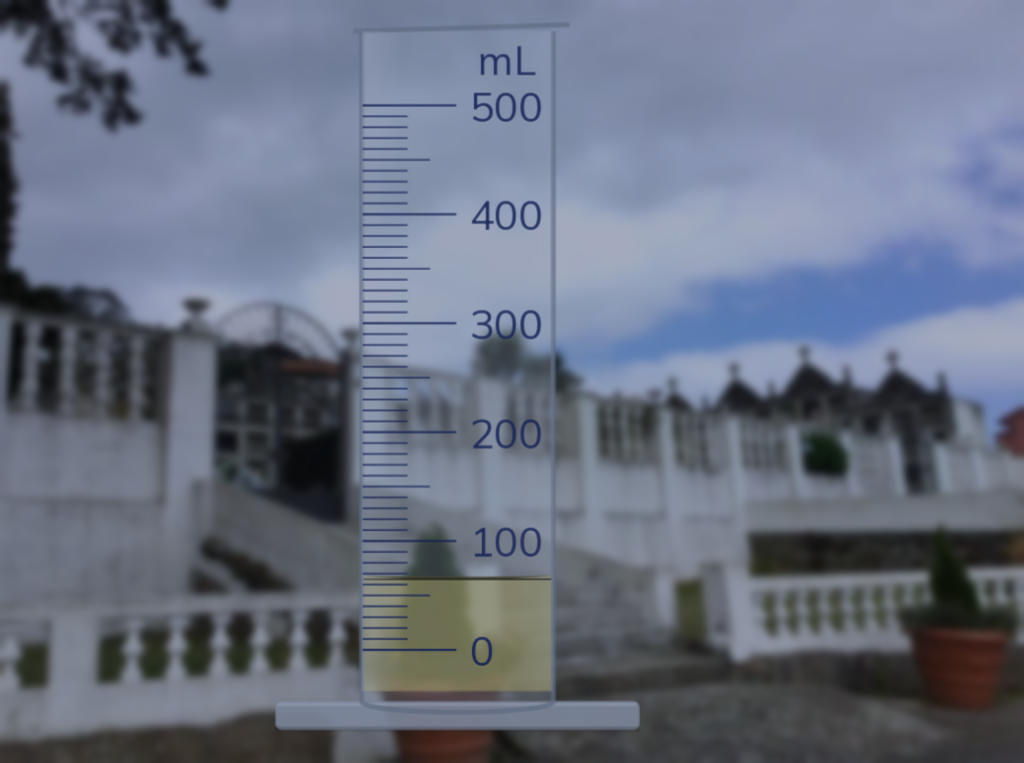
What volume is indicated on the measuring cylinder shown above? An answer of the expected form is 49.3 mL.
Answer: 65 mL
